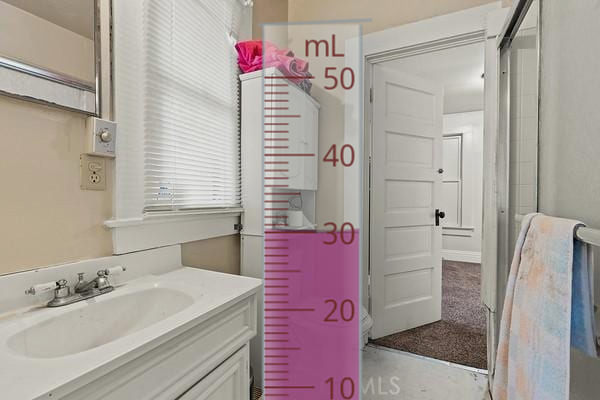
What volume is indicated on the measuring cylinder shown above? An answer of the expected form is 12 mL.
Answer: 30 mL
